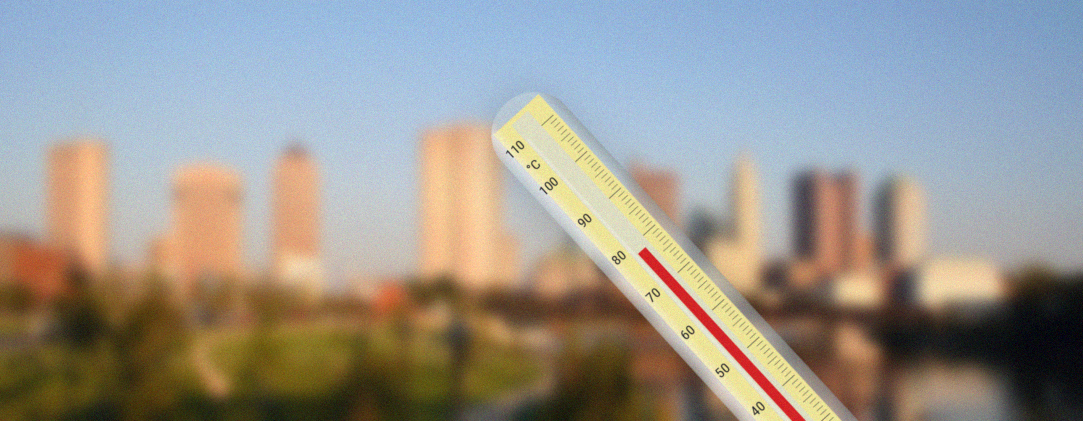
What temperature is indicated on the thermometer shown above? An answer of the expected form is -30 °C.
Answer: 78 °C
